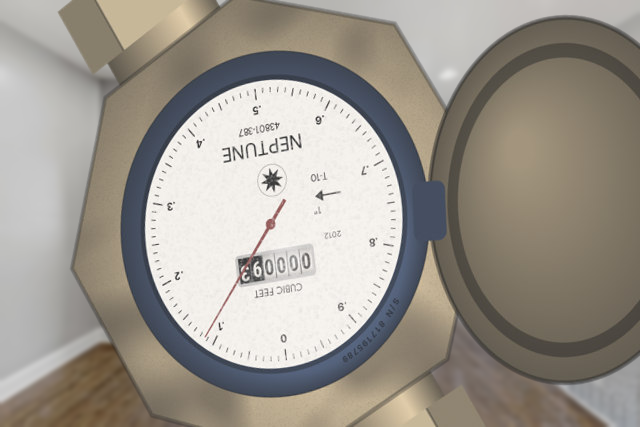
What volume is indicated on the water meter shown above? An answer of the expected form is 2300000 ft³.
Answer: 93.11 ft³
